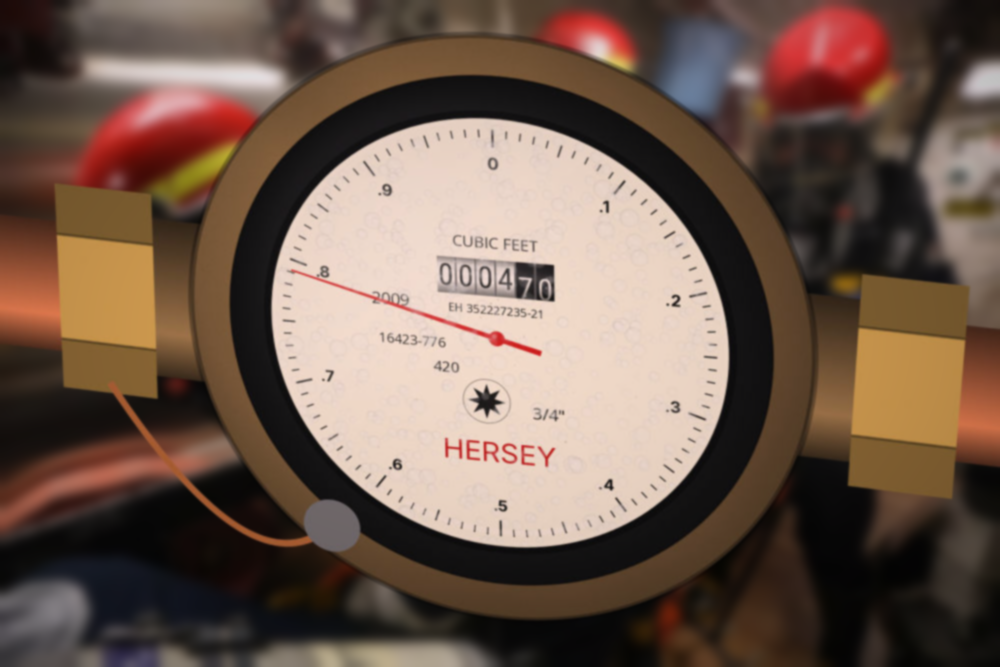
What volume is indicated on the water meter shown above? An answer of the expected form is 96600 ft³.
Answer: 469.79 ft³
